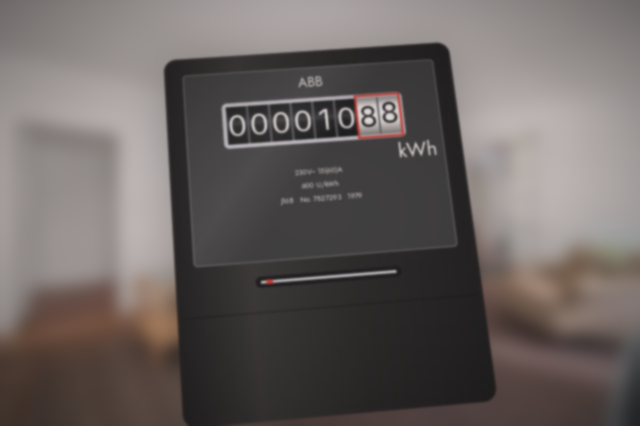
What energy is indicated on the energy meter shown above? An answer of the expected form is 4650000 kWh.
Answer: 10.88 kWh
